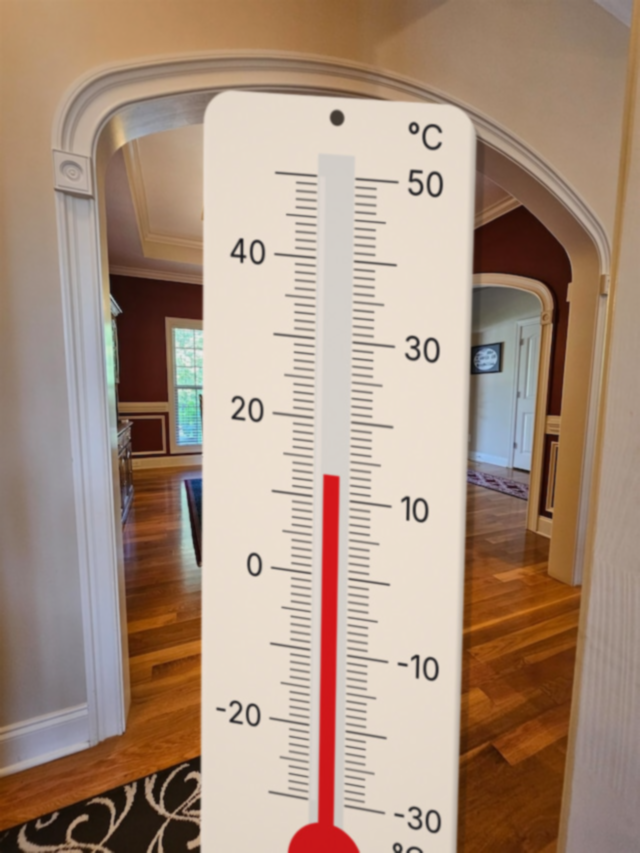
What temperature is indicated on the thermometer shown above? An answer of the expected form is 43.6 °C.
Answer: 13 °C
